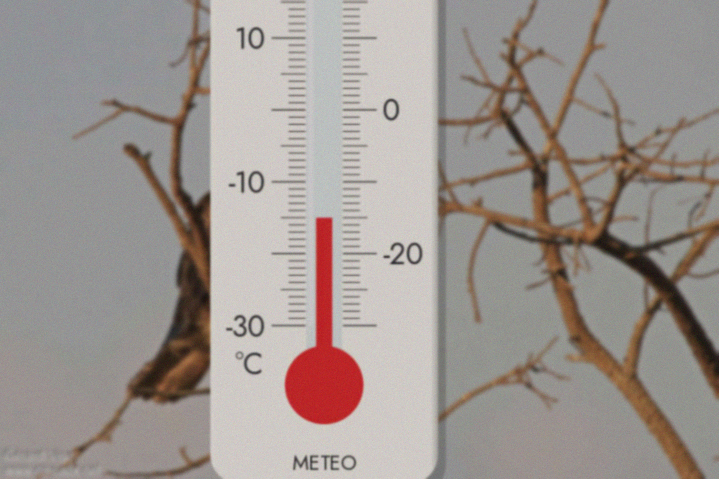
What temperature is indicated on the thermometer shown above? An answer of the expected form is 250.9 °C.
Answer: -15 °C
